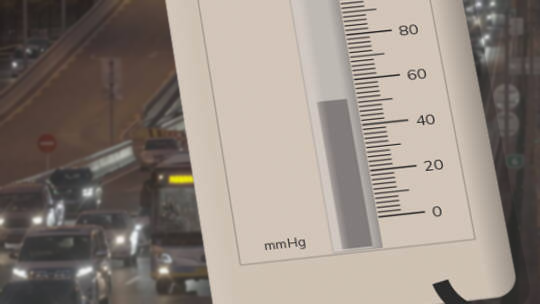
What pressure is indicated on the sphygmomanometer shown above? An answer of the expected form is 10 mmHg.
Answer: 52 mmHg
